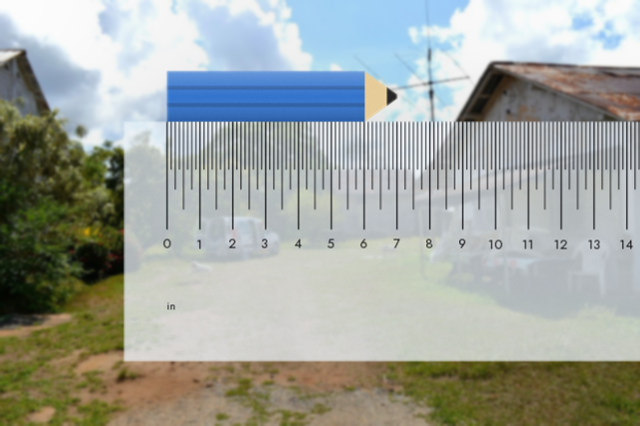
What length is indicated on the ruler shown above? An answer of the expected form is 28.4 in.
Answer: 7 in
